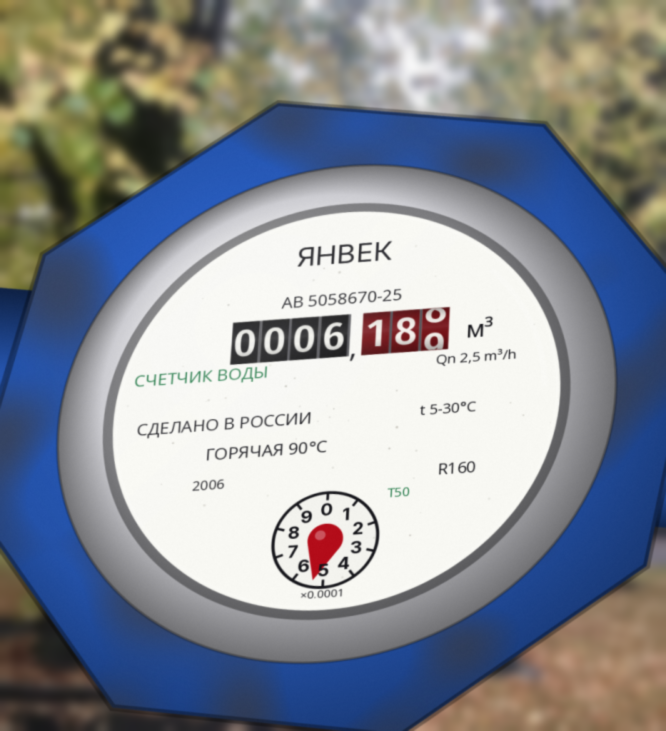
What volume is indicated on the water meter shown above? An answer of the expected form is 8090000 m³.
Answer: 6.1885 m³
